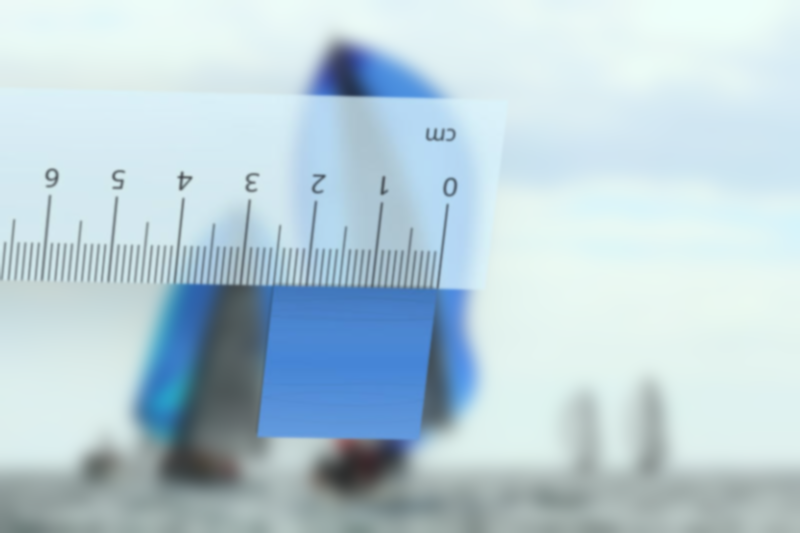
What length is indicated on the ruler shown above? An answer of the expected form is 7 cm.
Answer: 2.5 cm
